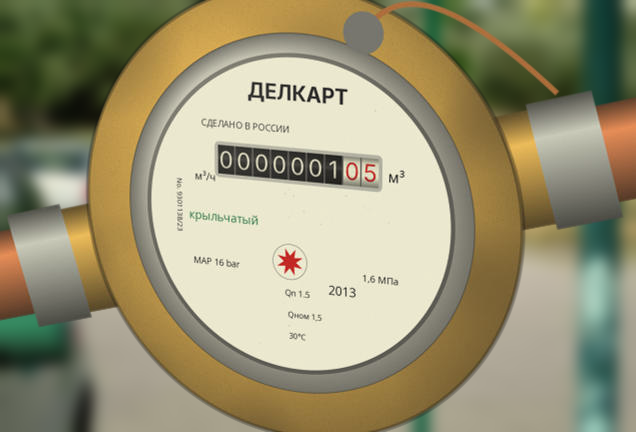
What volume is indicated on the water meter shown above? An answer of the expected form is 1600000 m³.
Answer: 1.05 m³
